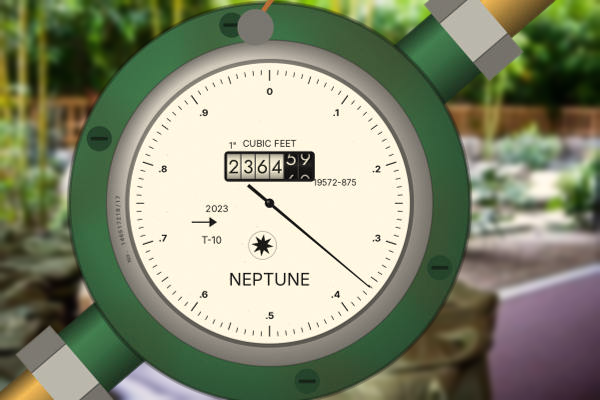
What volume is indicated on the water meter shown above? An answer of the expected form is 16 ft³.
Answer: 236459.36 ft³
